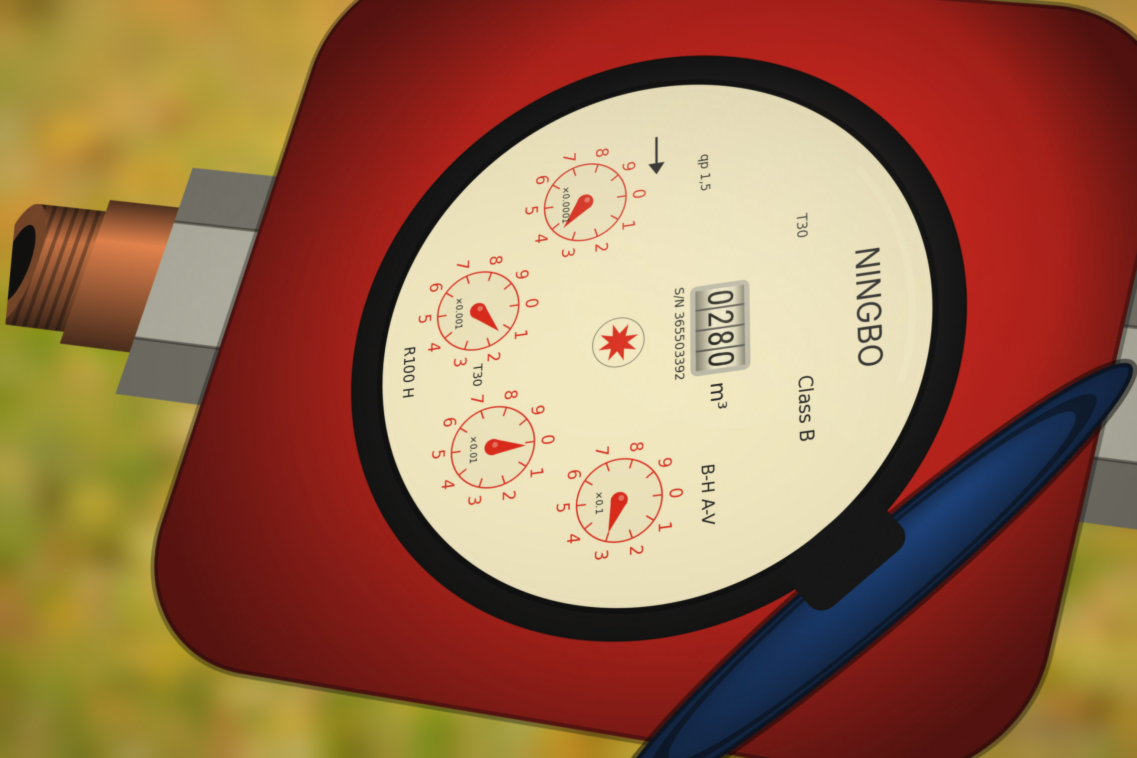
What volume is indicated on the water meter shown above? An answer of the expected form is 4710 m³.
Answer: 280.3013 m³
